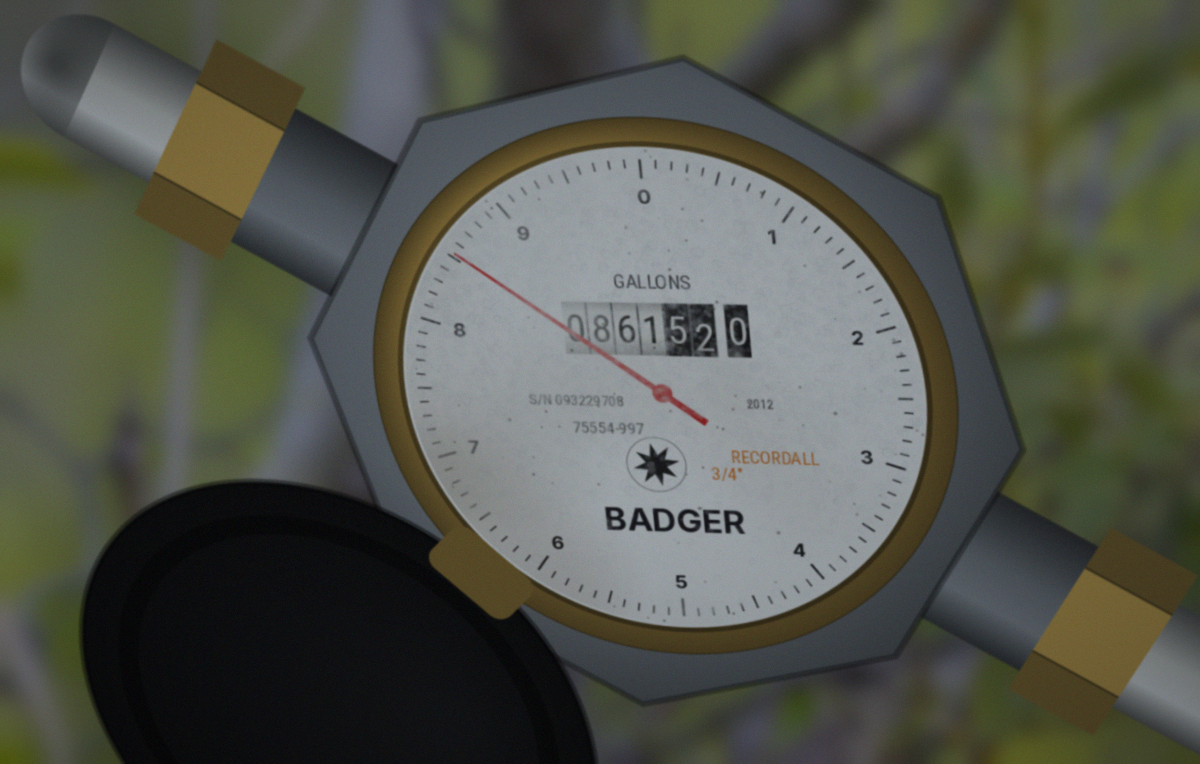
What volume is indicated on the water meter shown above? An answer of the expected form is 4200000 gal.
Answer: 861518.5 gal
